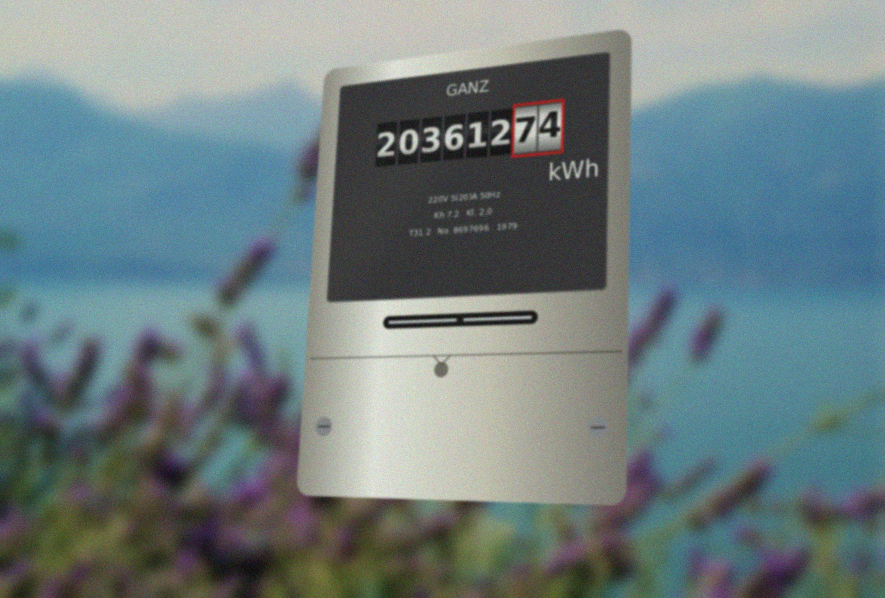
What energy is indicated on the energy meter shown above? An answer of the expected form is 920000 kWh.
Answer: 203612.74 kWh
